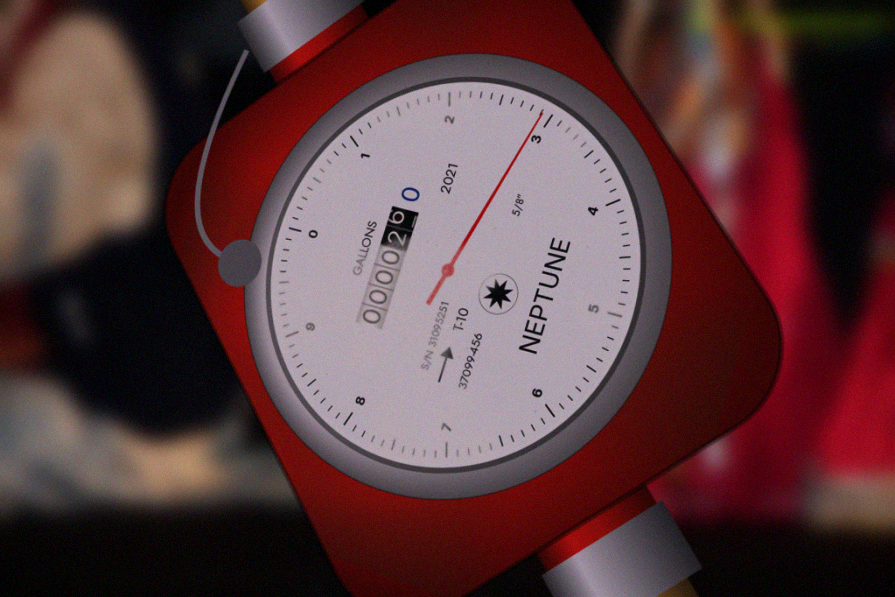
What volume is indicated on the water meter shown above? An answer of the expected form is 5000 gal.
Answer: 262.9 gal
